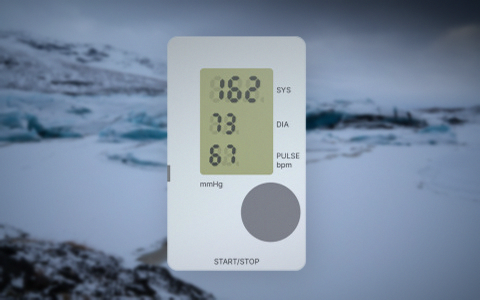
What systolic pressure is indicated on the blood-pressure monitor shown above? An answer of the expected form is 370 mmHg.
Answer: 162 mmHg
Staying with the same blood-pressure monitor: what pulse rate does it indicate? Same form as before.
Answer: 67 bpm
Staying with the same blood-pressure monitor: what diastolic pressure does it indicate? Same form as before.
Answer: 73 mmHg
